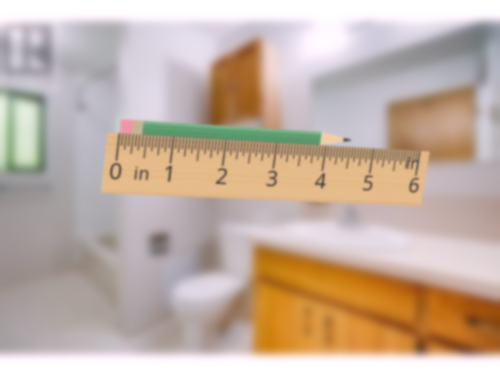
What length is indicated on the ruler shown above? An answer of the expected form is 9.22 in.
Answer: 4.5 in
